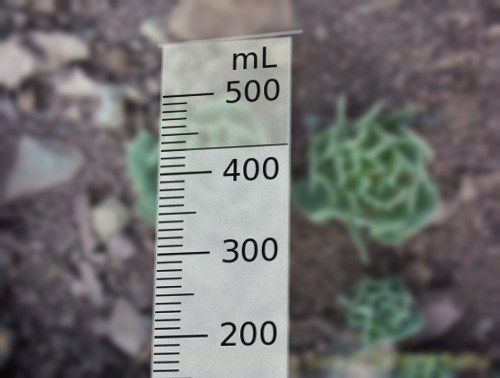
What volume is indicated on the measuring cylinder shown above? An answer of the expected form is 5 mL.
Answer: 430 mL
